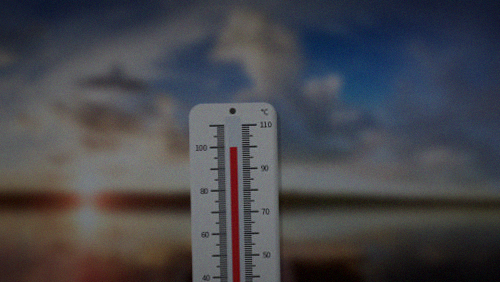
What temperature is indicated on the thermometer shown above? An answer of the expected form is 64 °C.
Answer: 100 °C
